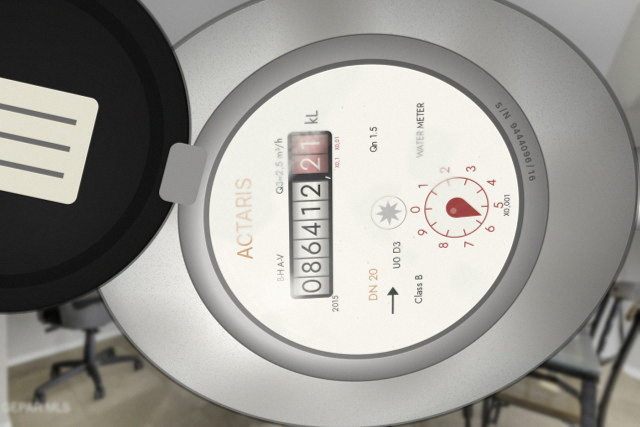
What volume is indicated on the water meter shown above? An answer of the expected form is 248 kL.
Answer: 86412.215 kL
